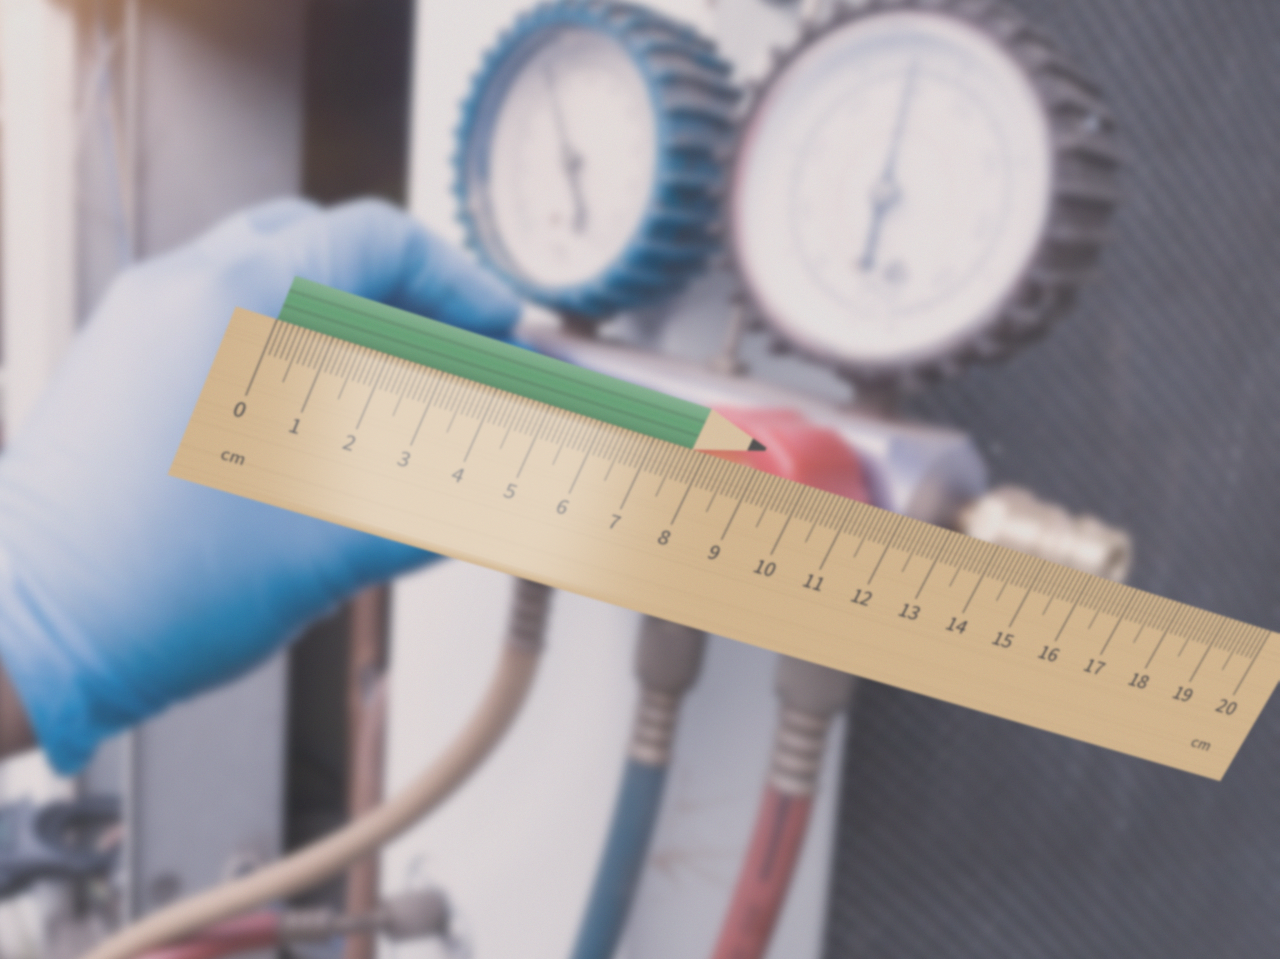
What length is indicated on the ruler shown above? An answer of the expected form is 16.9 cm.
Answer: 9 cm
